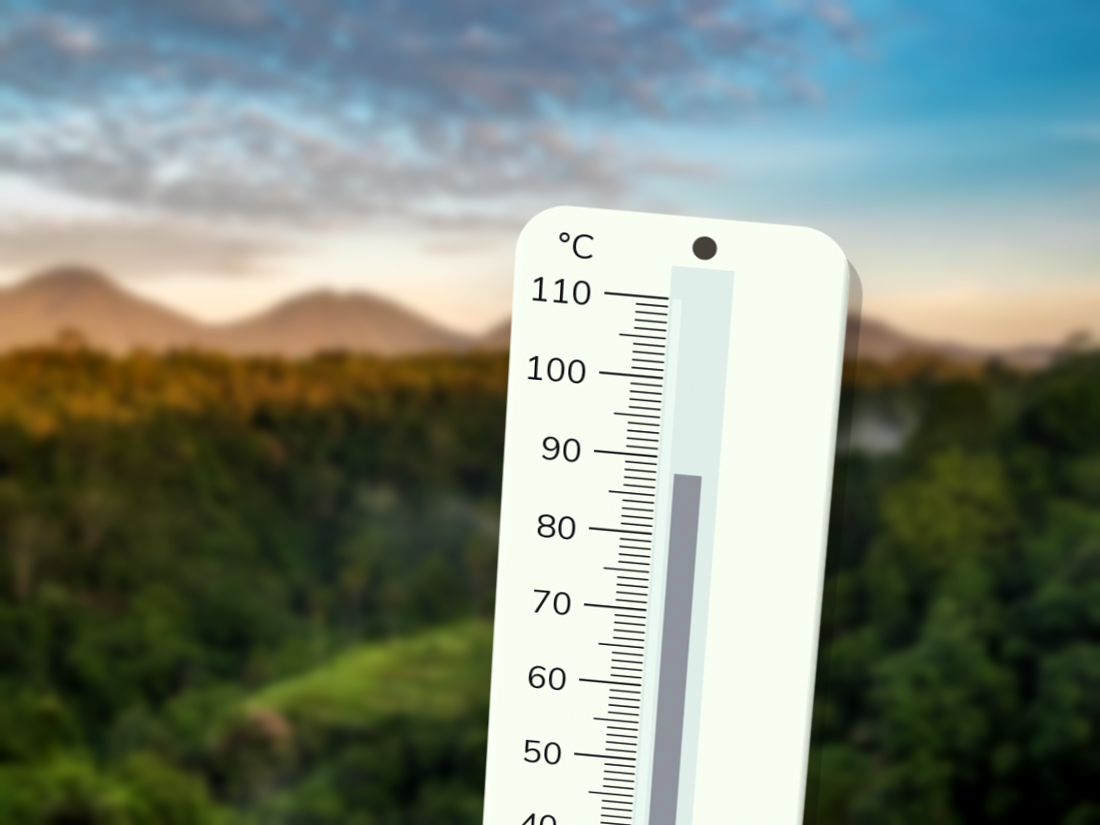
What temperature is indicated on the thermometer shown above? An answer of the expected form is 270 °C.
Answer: 88 °C
